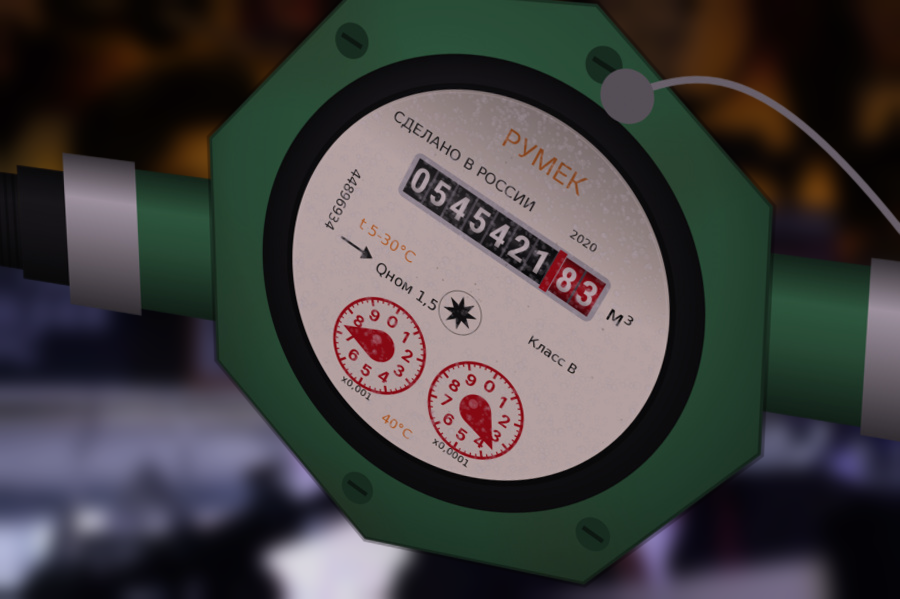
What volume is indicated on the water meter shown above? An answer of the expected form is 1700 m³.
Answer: 545421.8373 m³
